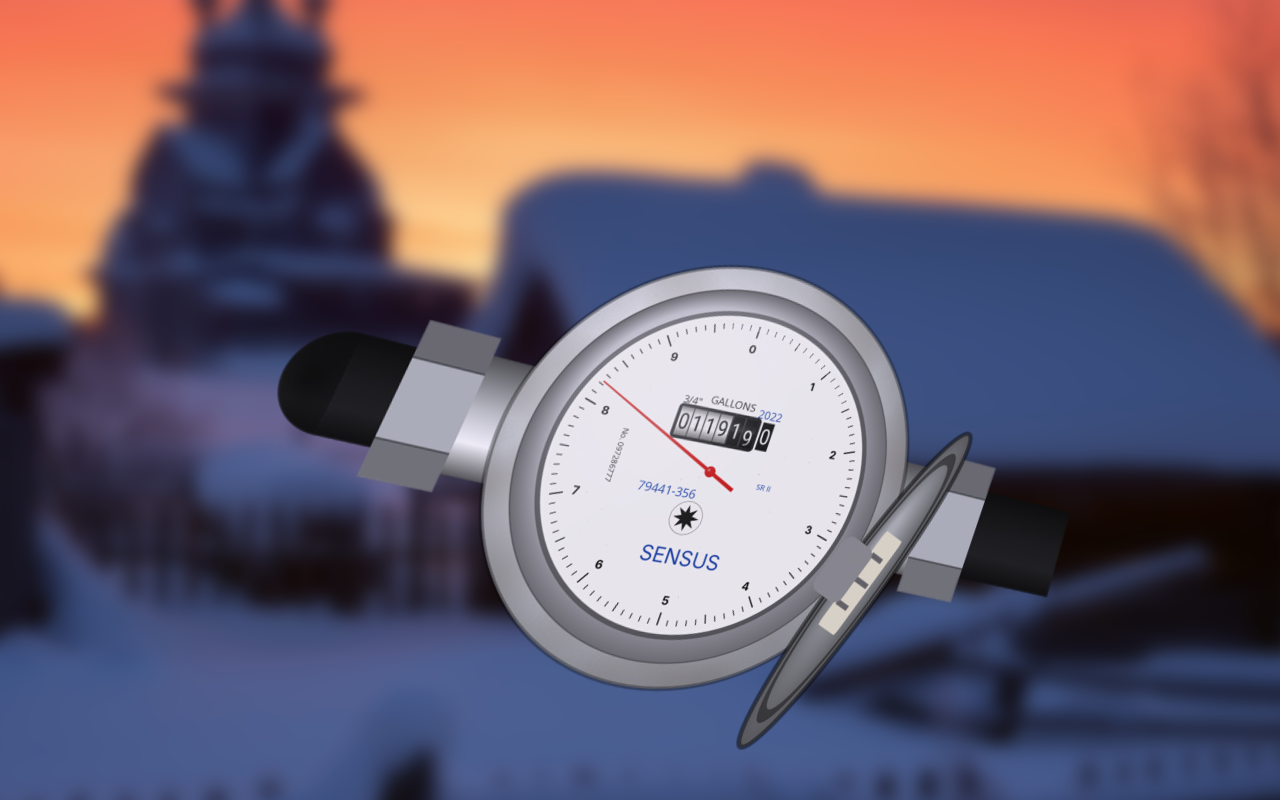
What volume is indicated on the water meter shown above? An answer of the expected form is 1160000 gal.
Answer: 119188.2 gal
